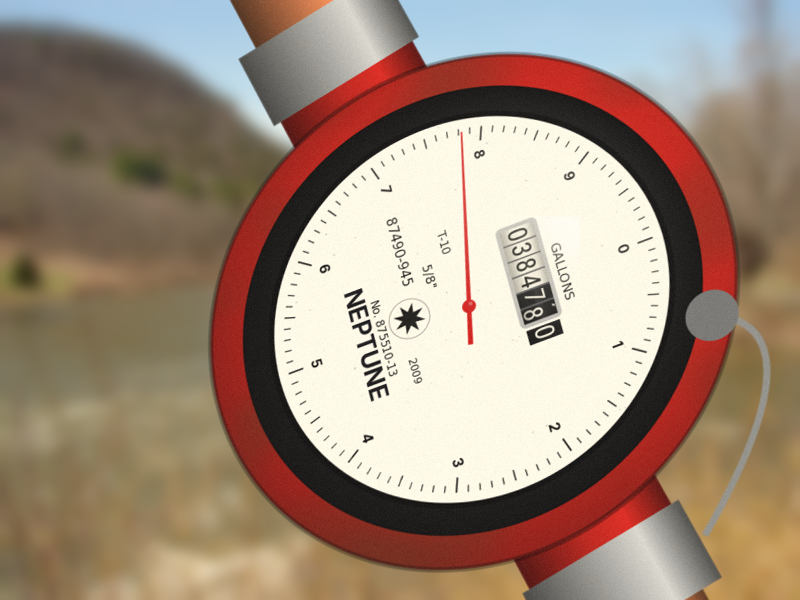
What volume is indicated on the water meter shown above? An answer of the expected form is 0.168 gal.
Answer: 384777.8 gal
